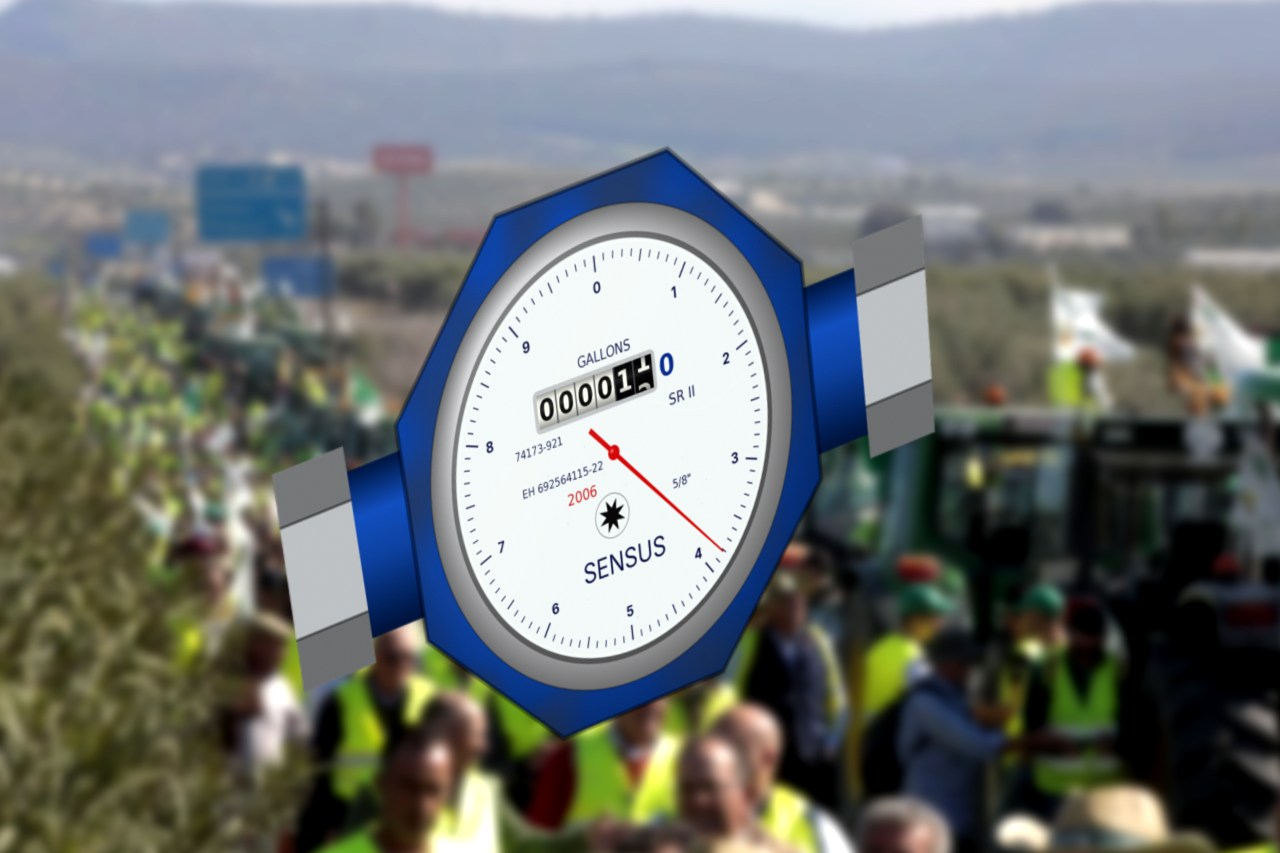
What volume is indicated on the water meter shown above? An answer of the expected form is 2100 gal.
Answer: 113.8 gal
